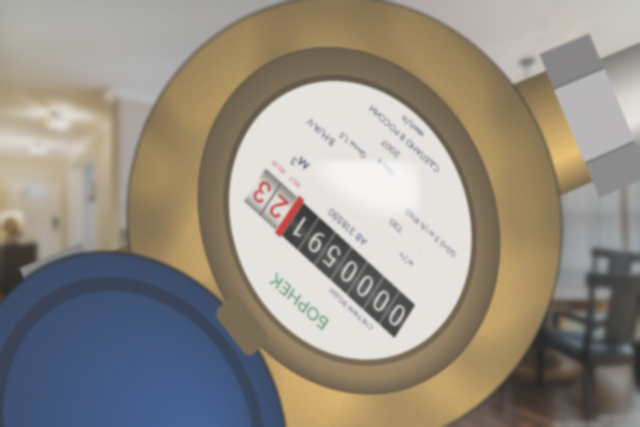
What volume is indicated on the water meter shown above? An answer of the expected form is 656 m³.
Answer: 591.23 m³
